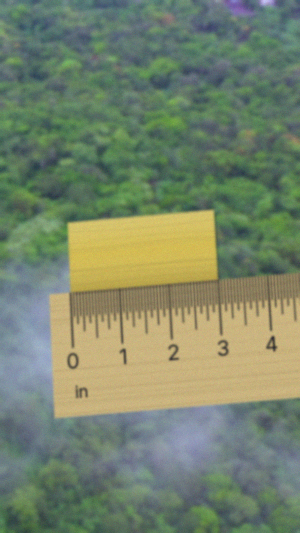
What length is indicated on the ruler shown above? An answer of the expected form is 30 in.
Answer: 3 in
